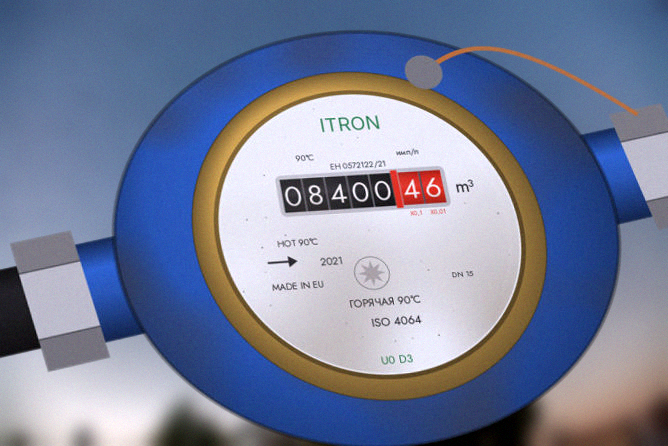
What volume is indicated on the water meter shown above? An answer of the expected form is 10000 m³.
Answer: 8400.46 m³
